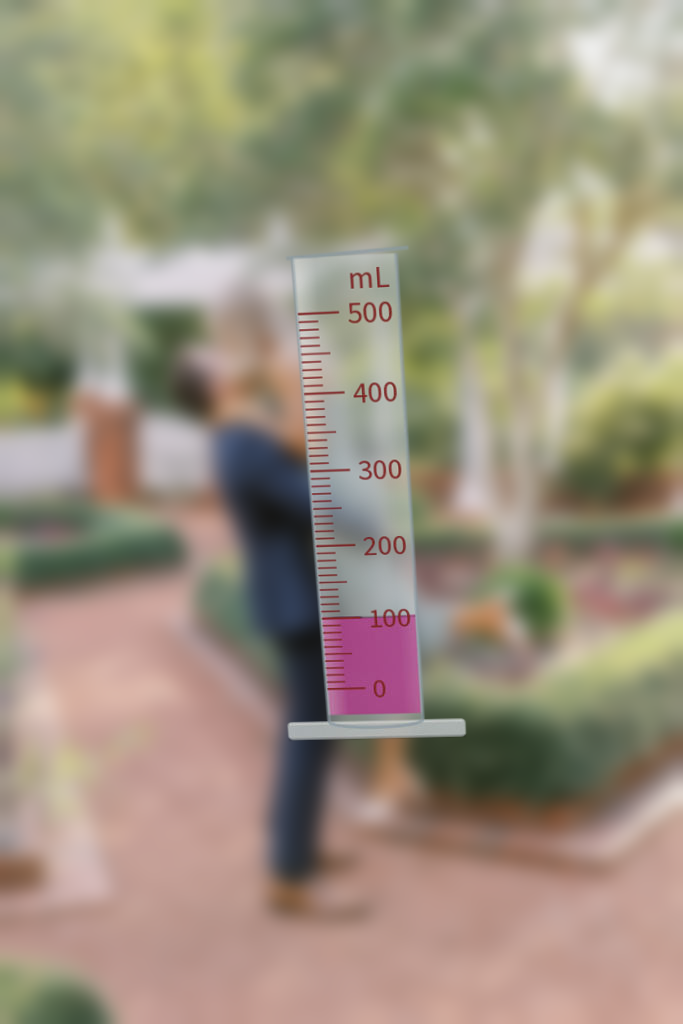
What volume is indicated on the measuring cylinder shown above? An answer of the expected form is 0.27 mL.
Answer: 100 mL
